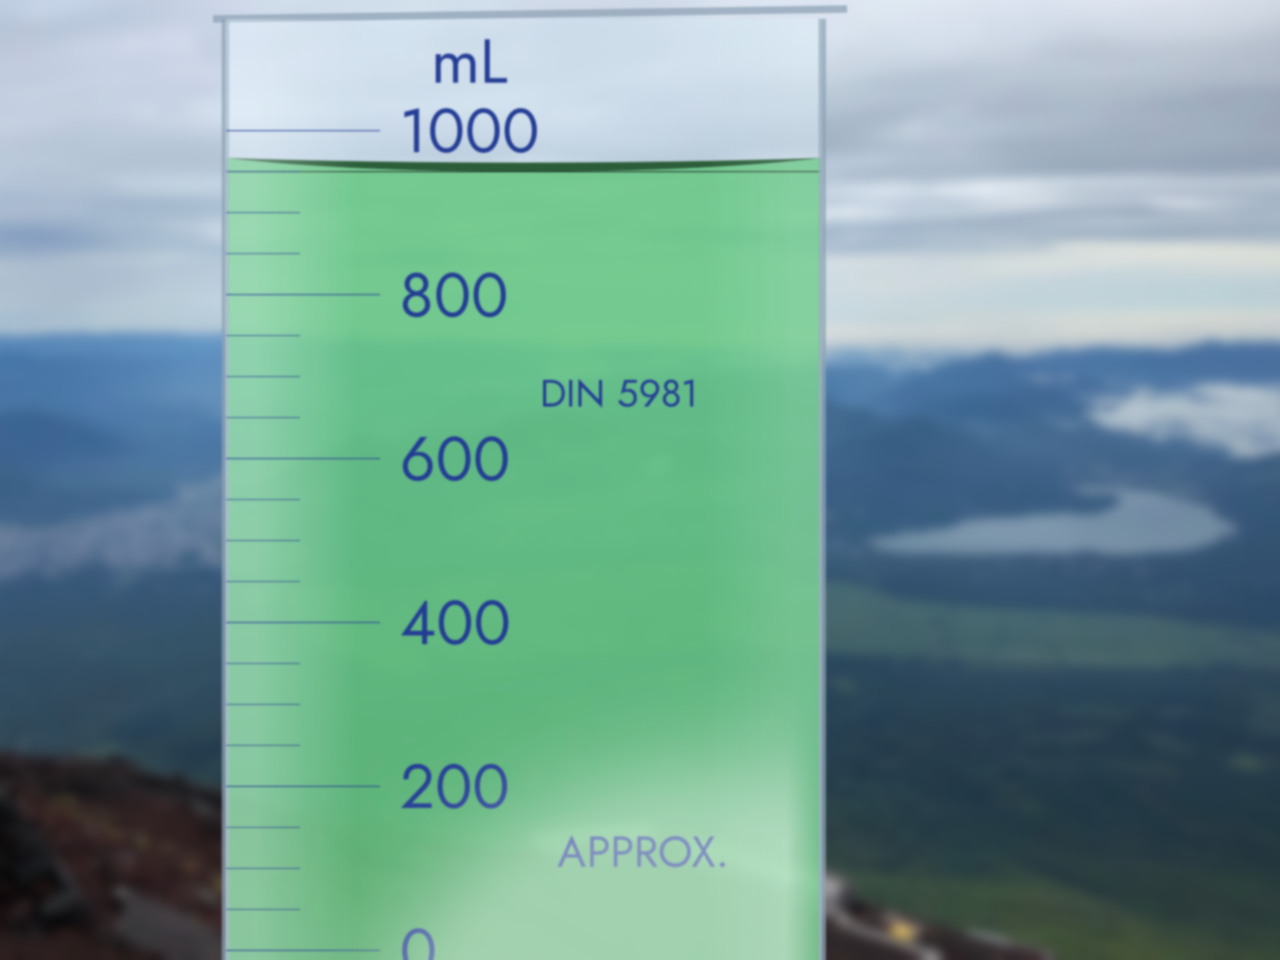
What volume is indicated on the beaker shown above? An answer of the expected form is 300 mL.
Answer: 950 mL
